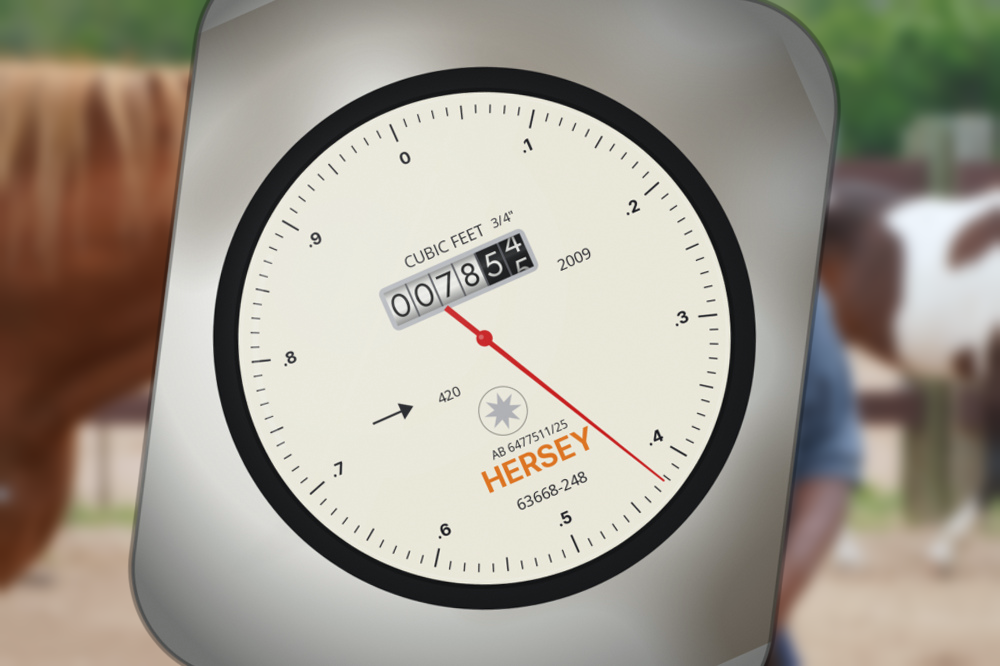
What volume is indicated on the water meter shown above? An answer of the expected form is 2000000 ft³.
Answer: 7854.42 ft³
